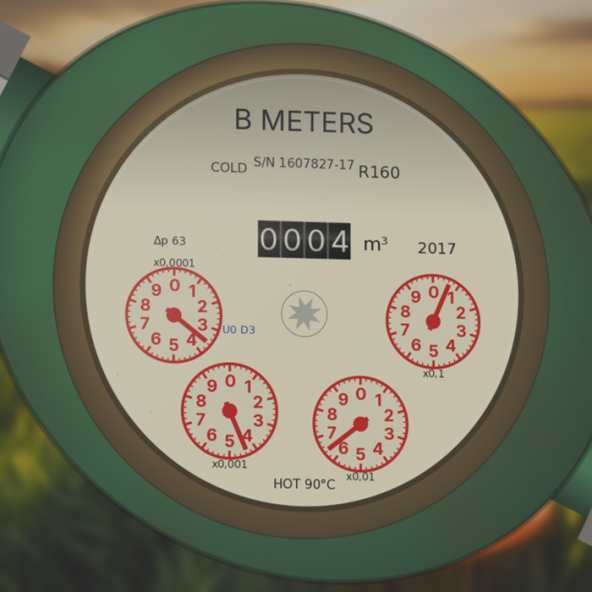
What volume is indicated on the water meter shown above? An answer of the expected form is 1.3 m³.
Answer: 4.0643 m³
